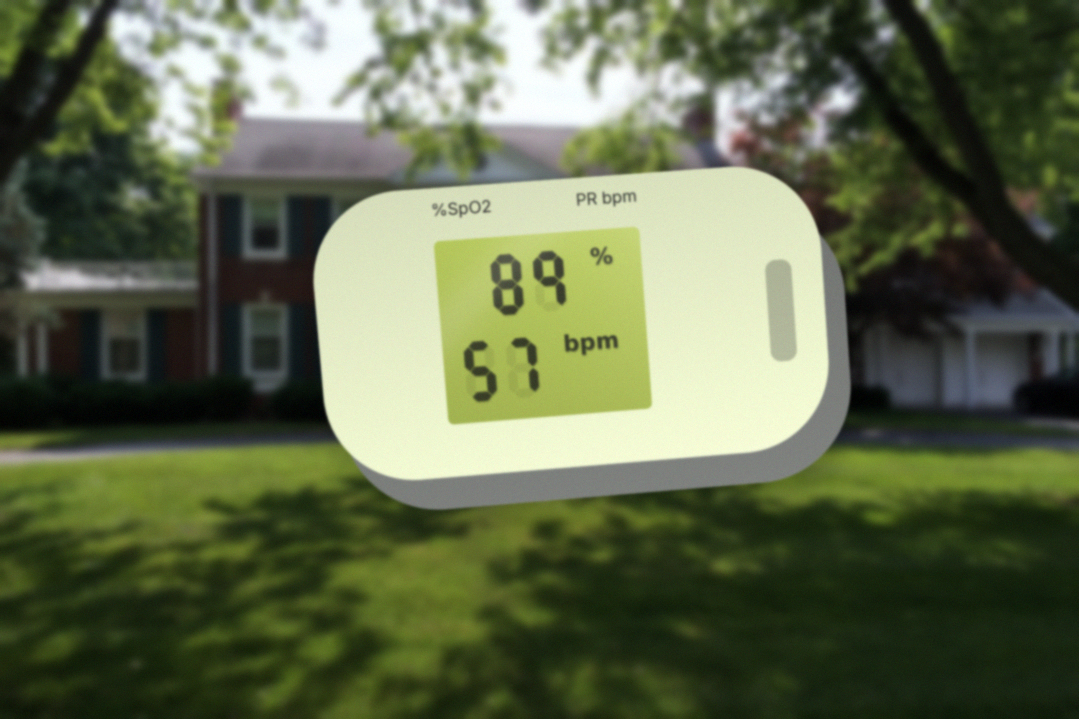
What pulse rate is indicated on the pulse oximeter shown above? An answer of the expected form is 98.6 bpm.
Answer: 57 bpm
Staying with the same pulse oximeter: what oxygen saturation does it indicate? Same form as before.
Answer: 89 %
